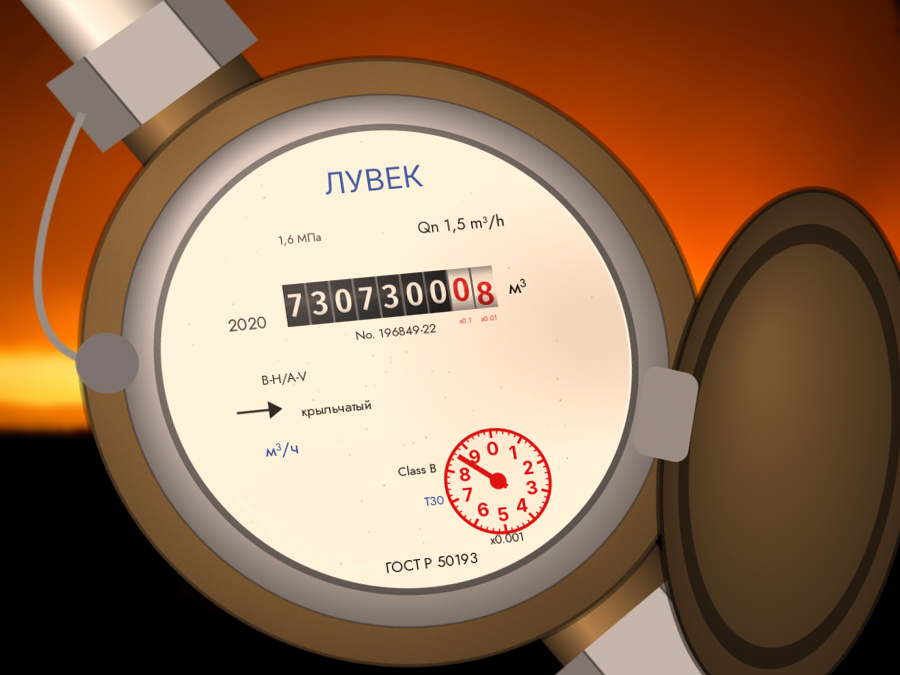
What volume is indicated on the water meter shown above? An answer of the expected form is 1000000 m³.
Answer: 7307300.078 m³
